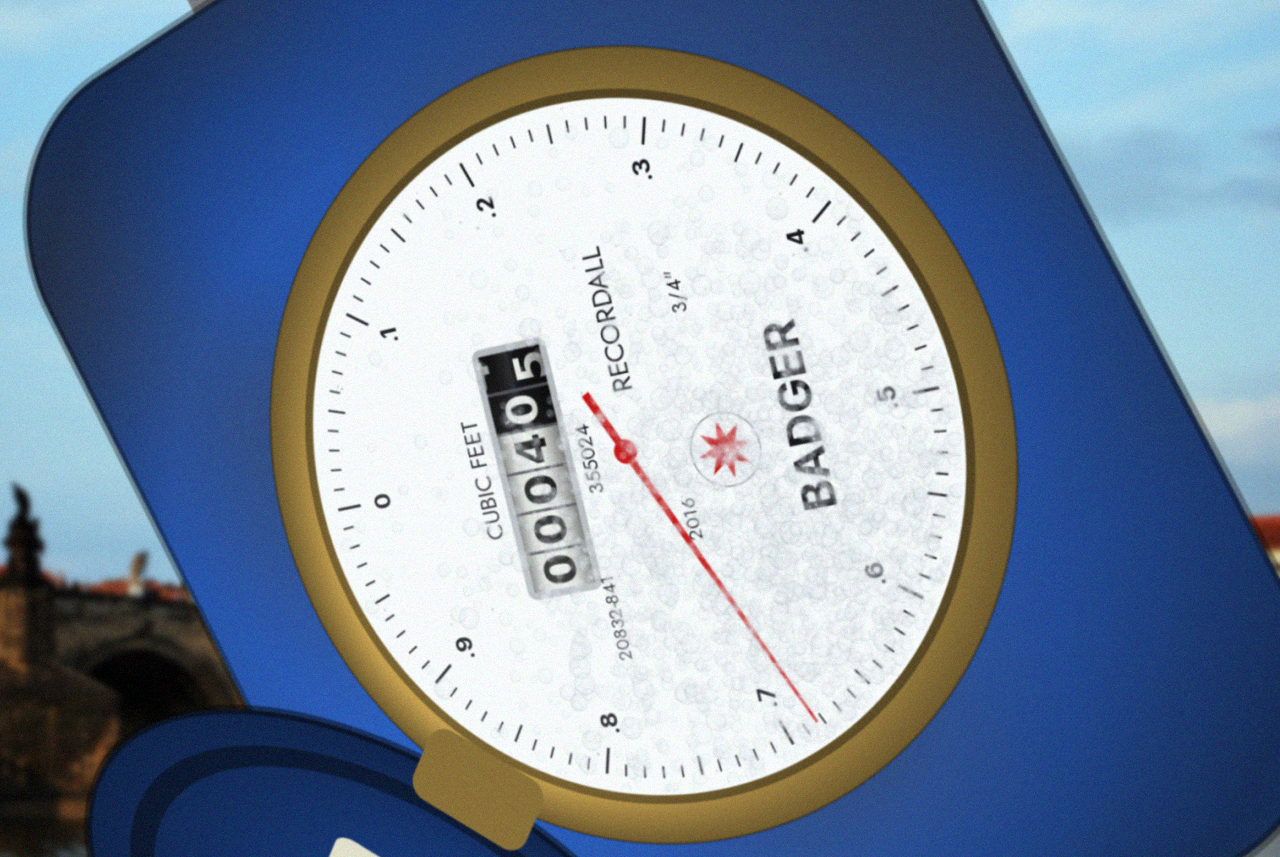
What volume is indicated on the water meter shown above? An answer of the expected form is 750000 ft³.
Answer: 404.68 ft³
